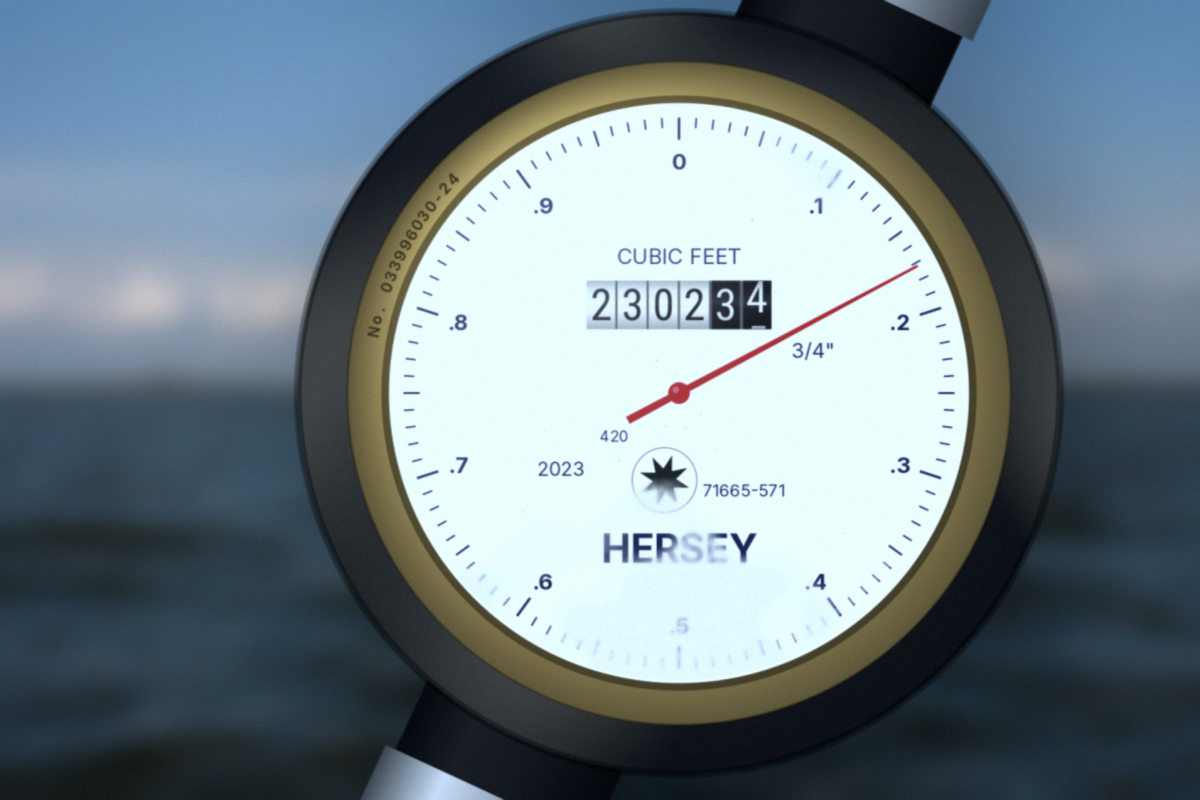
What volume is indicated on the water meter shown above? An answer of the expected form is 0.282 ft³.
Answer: 230234.17 ft³
